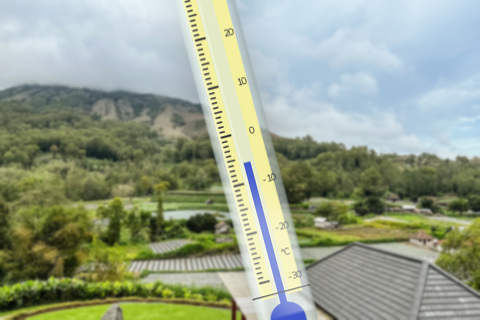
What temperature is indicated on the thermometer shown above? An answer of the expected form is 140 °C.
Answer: -6 °C
